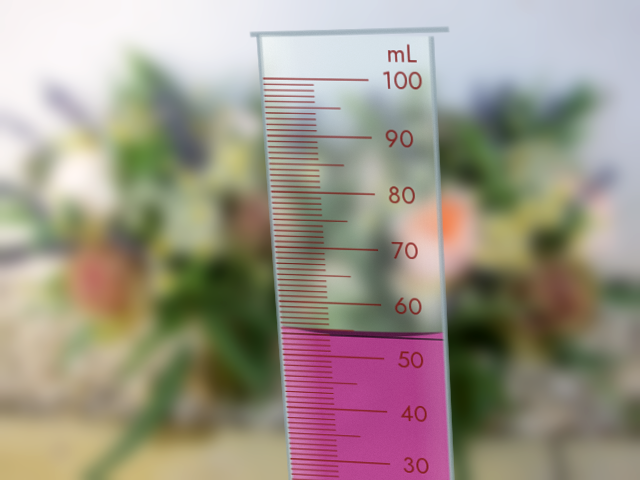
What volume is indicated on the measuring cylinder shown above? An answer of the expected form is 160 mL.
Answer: 54 mL
